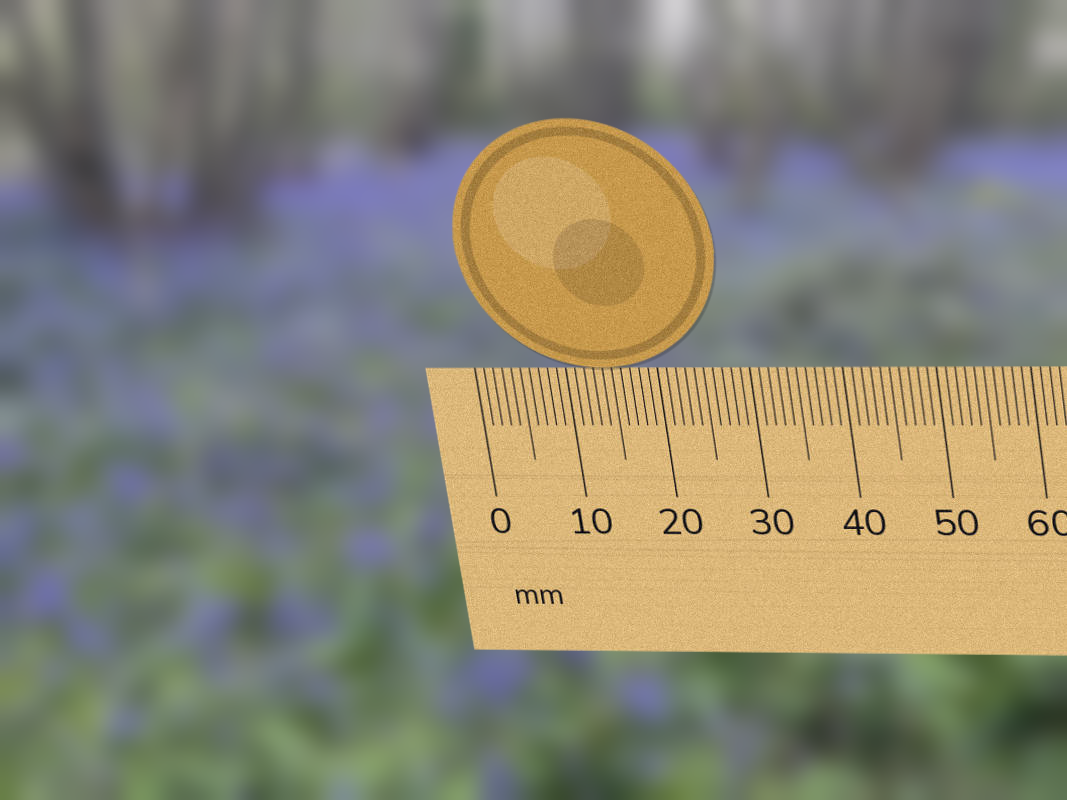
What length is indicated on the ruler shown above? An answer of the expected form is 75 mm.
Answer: 28 mm
